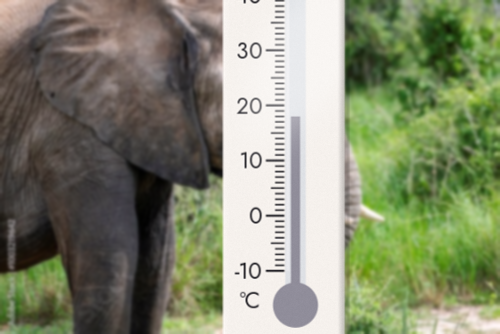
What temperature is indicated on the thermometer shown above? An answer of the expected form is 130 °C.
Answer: 18 °C
